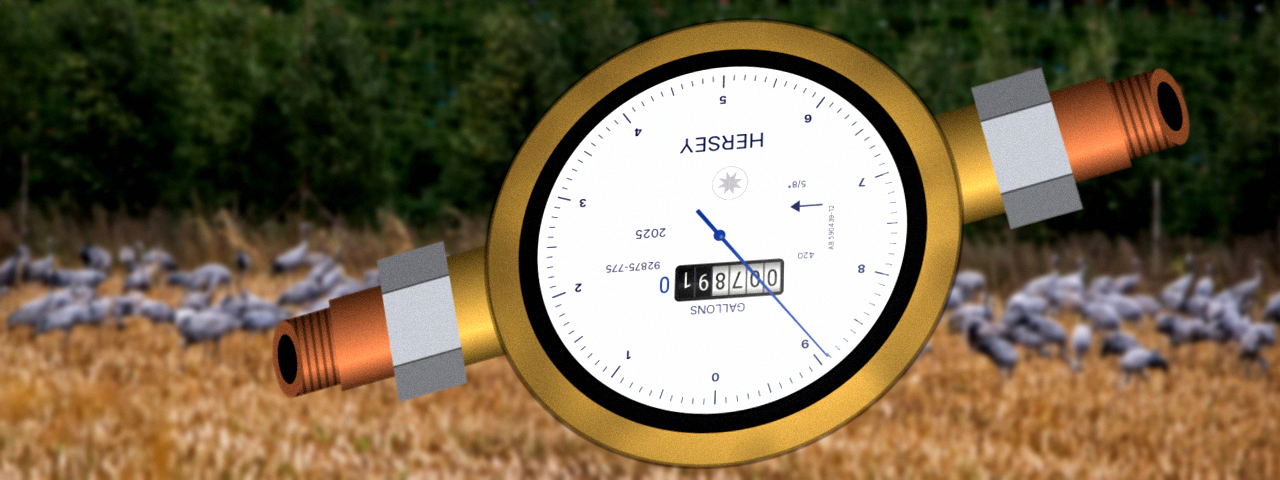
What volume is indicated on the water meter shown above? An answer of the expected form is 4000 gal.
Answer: 78908.9 gal
